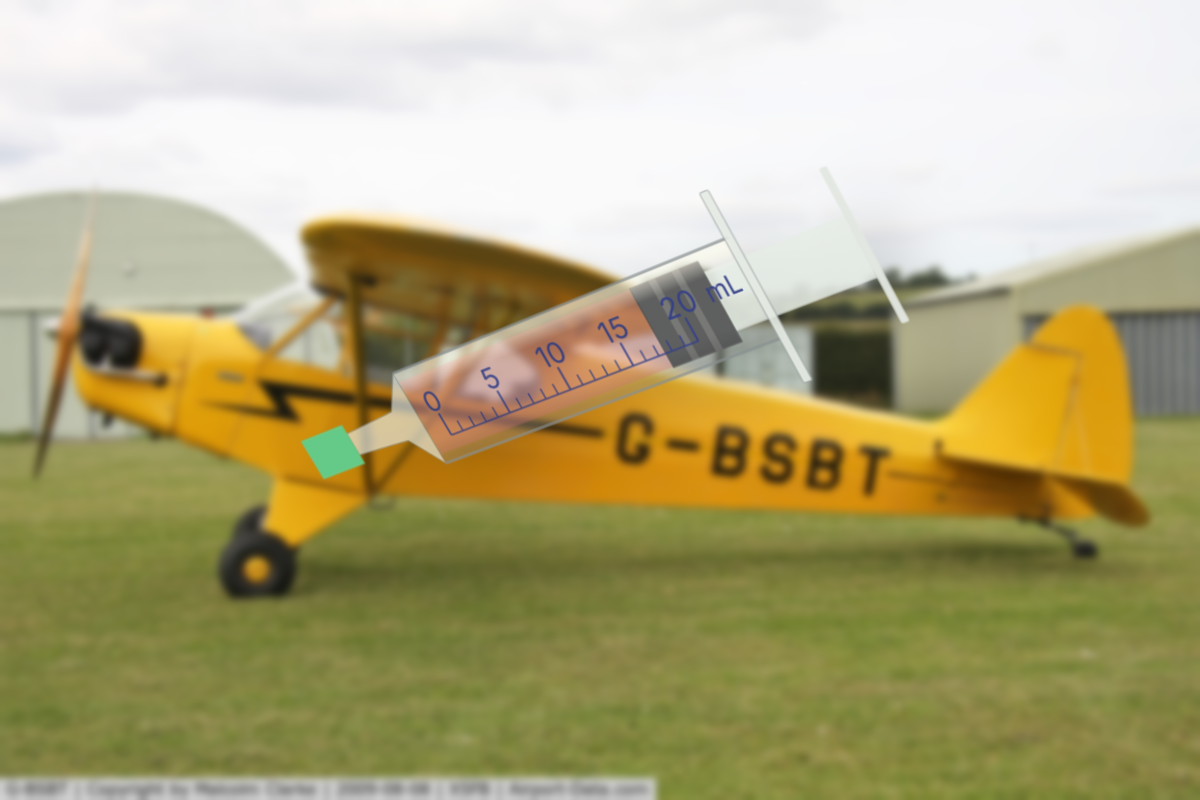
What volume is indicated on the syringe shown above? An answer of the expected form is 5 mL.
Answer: 17.5 mL
